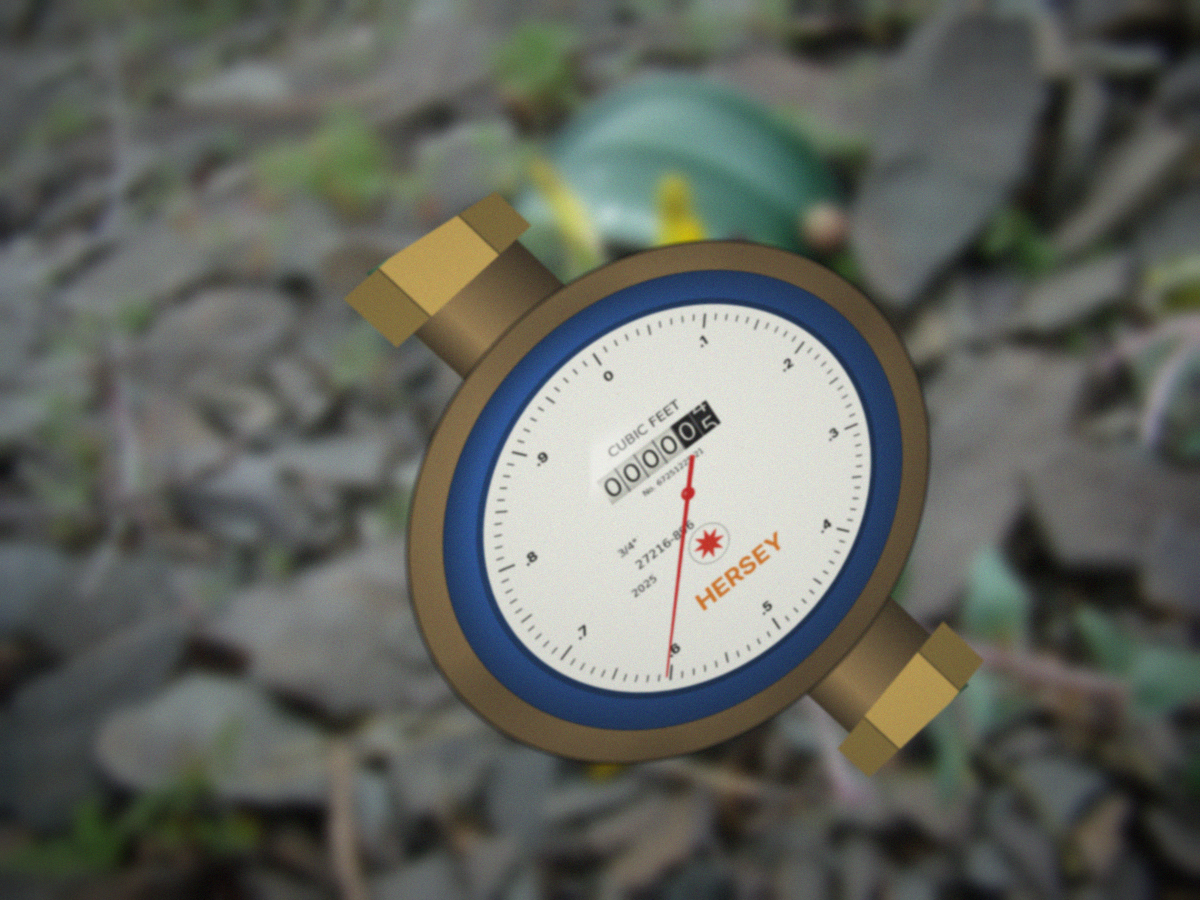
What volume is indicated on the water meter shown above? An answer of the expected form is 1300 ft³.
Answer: 4.60 ft³
